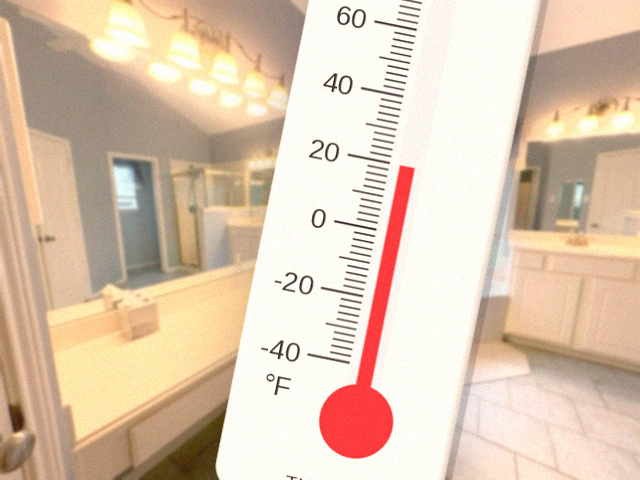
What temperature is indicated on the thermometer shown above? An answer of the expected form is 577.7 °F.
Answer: 20 °F
